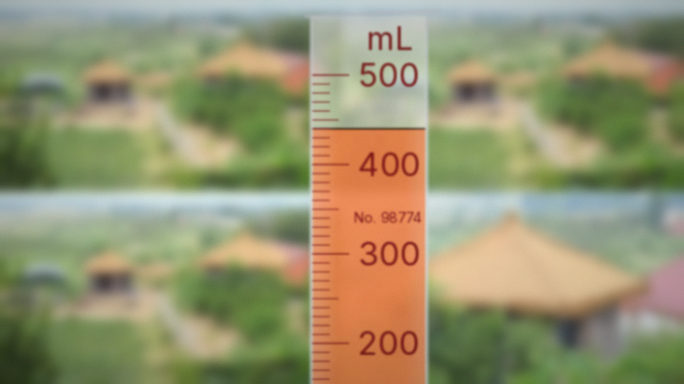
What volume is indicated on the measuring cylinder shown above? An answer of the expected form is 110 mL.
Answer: 440 mL
